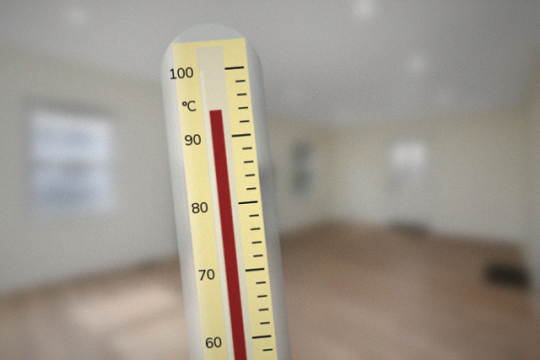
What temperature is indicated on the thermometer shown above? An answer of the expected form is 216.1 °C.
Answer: 94 °C
